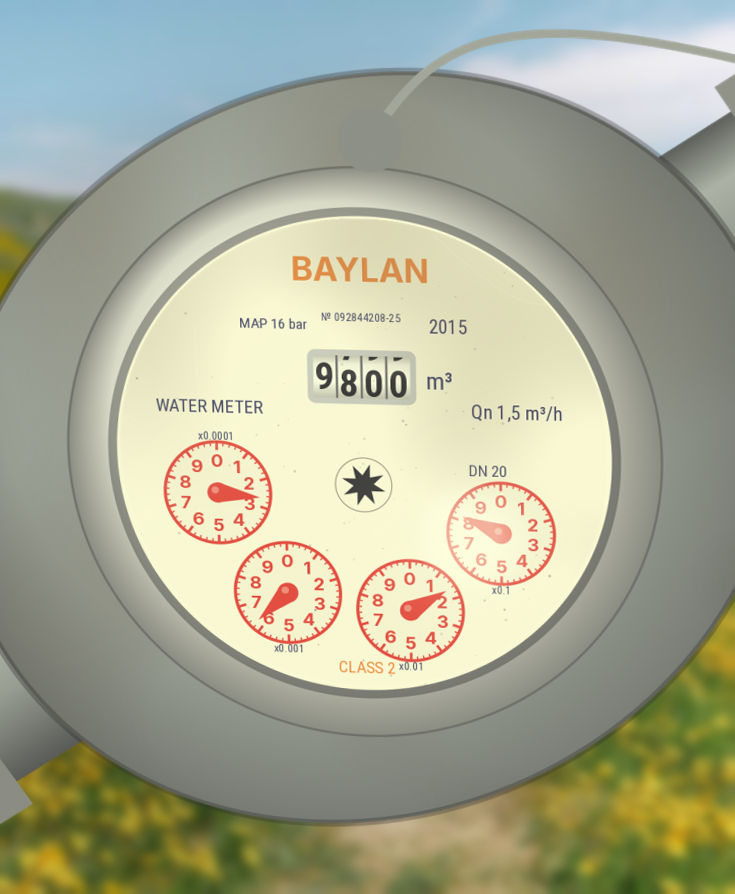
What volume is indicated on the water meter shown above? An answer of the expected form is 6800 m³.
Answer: 9799.8162 m³
